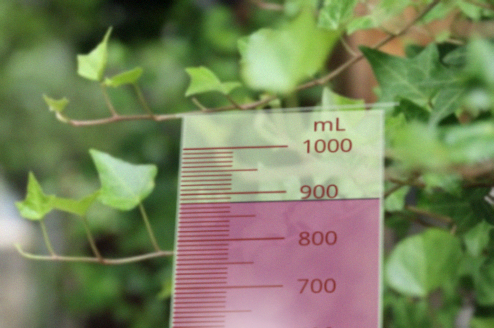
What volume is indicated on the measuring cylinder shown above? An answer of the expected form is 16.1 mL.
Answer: 880 mL
